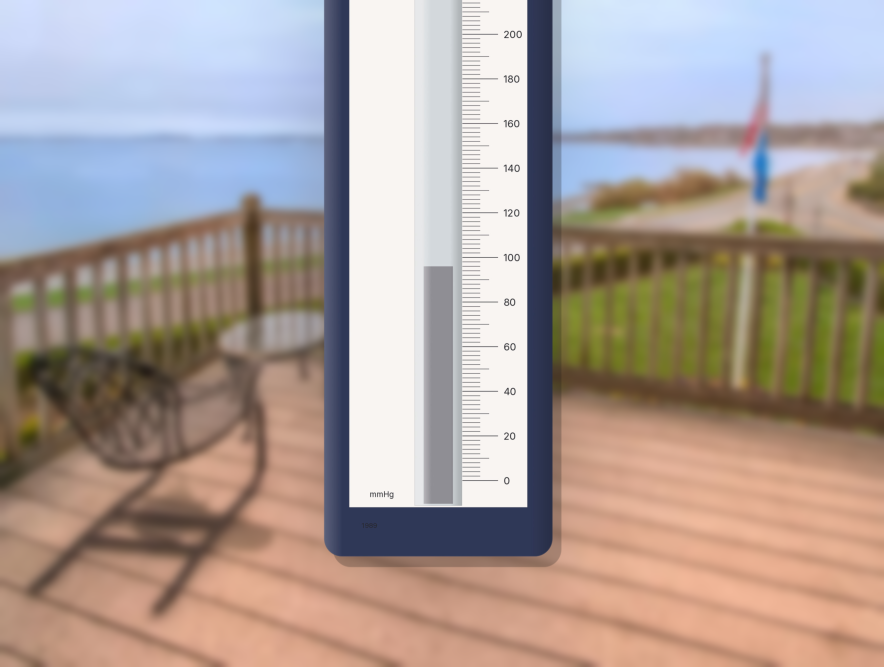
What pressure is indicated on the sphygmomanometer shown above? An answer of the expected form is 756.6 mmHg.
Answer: 96 mmHg
